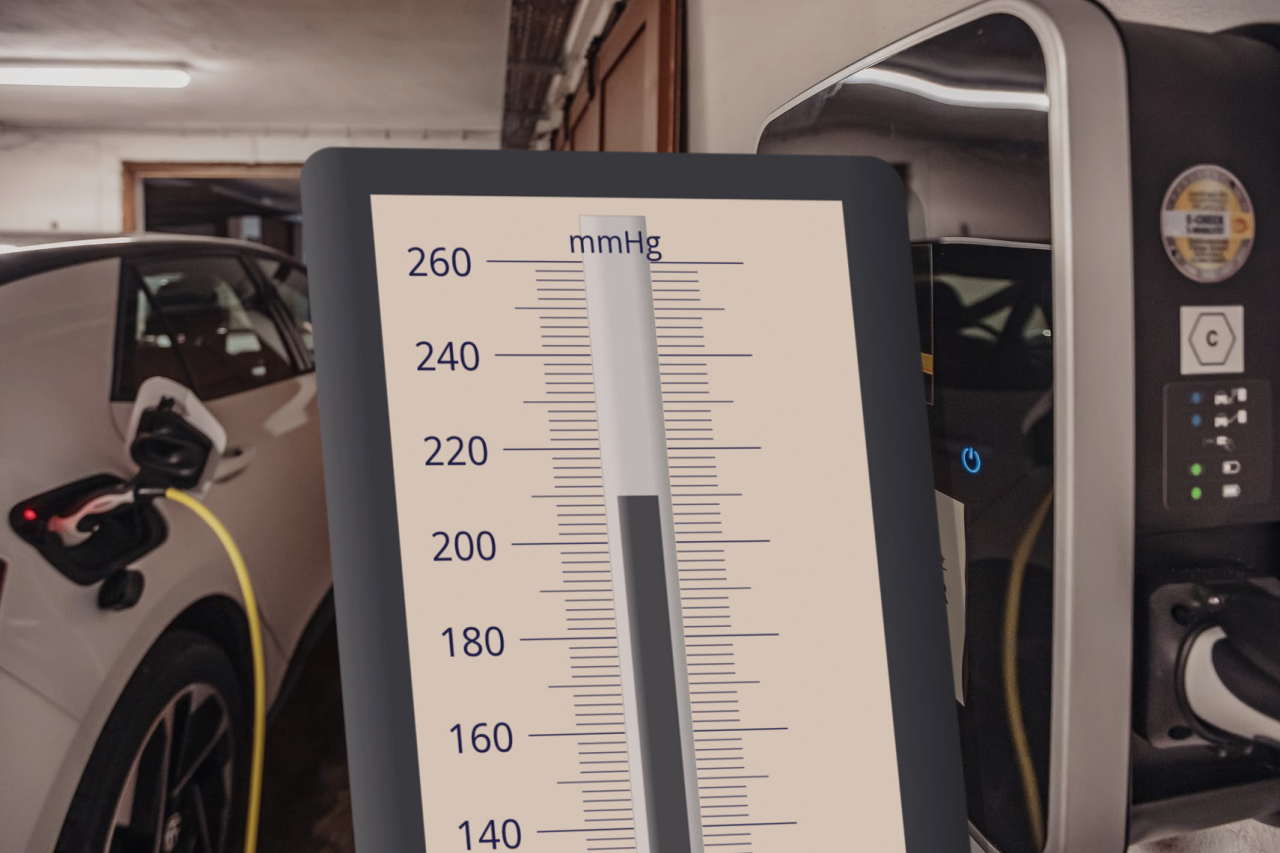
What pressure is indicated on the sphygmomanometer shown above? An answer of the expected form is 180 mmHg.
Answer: 210 mmHg
